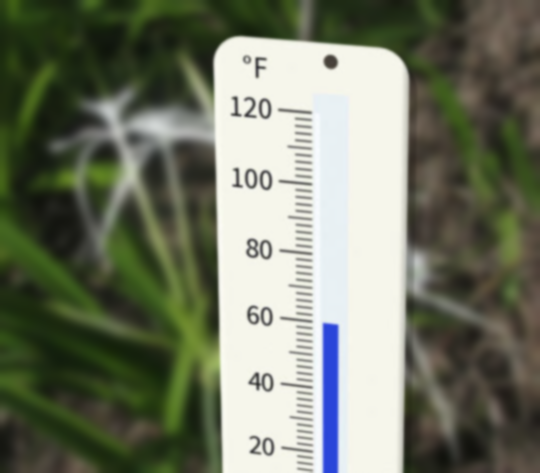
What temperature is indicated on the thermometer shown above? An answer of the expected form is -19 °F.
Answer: 60 °F
